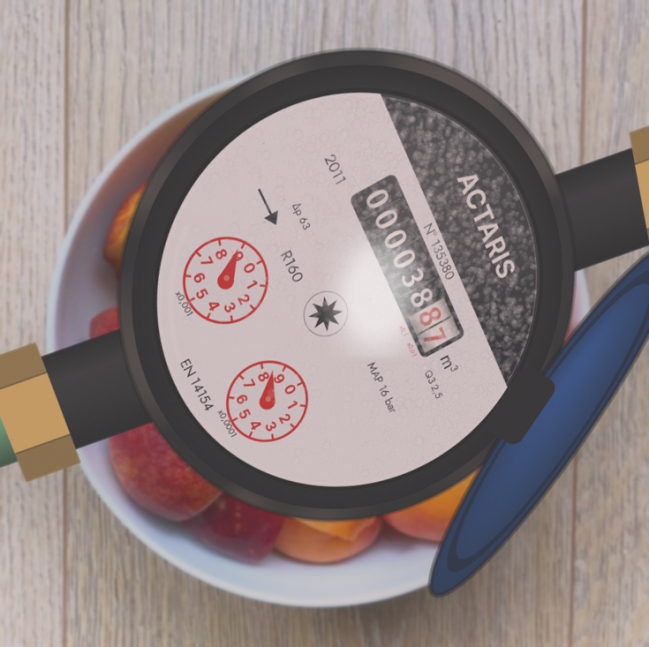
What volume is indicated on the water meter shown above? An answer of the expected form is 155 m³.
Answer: 38.8688 m³
